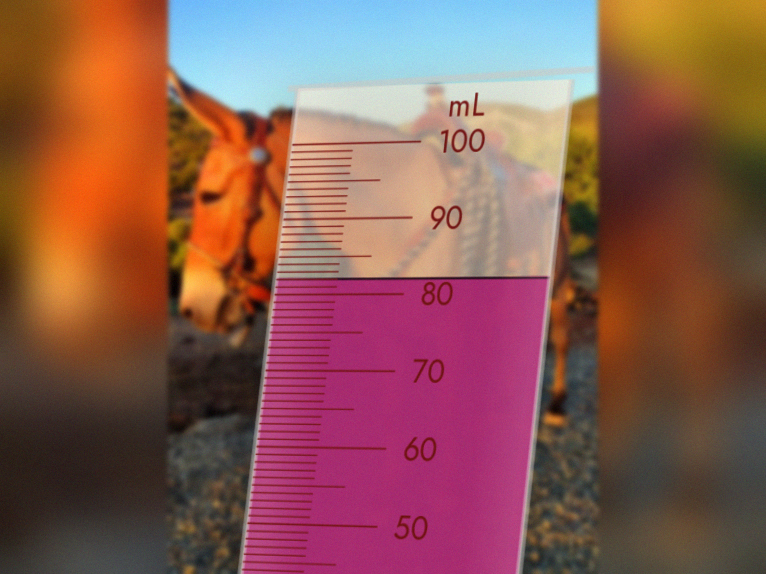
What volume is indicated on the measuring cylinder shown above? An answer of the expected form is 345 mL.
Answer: 82 mL
